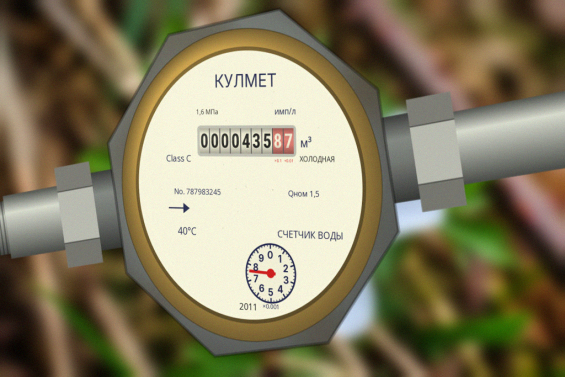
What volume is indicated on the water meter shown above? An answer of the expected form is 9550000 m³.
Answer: 435.877 m³
